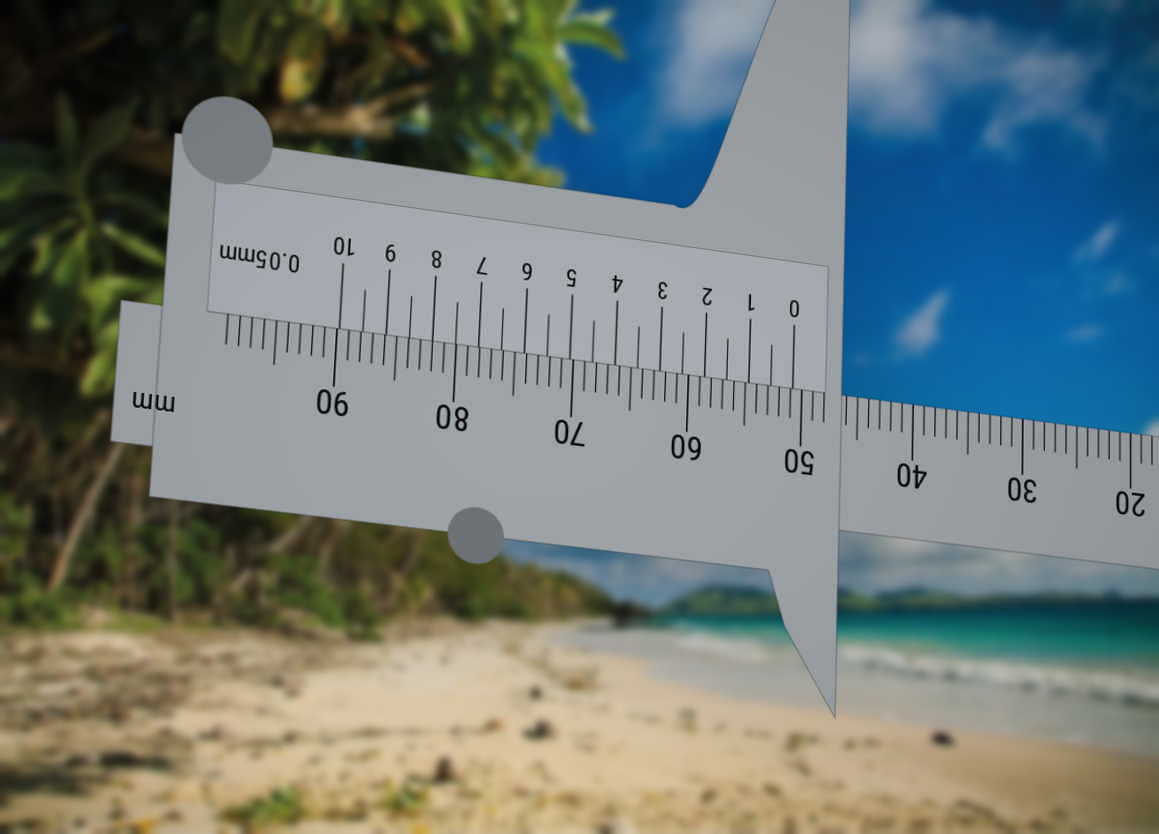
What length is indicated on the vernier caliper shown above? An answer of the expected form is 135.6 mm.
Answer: 50.8 mm
